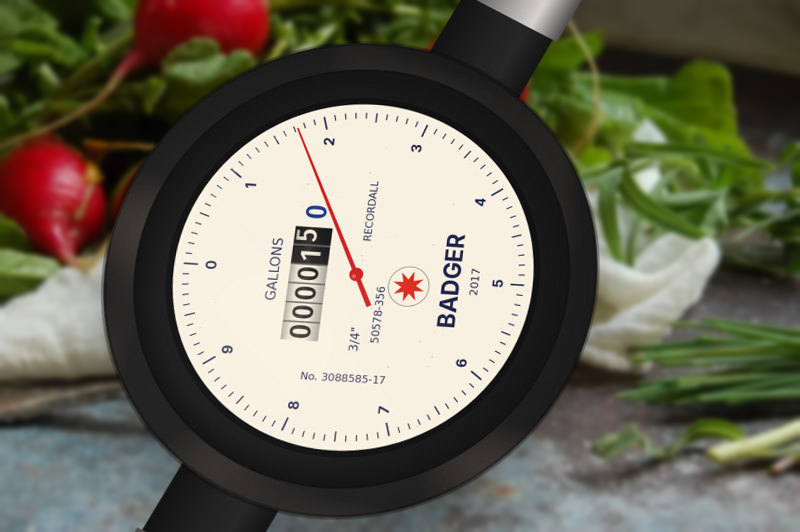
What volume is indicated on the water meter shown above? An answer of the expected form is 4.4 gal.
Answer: 151.7 gal
